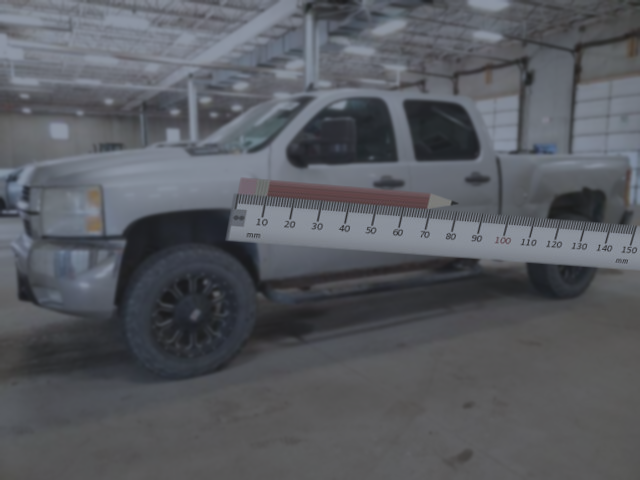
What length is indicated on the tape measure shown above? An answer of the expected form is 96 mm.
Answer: 80 mm
